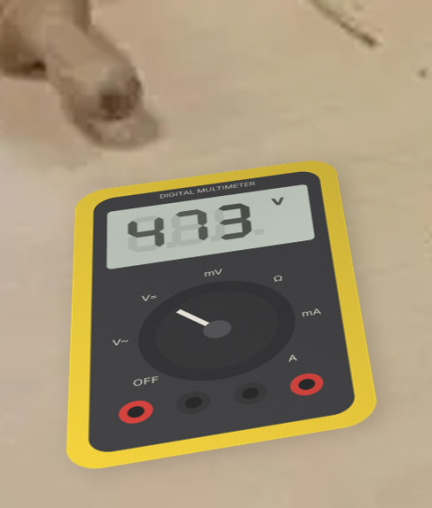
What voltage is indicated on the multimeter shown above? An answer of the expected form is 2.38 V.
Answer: 473 V
